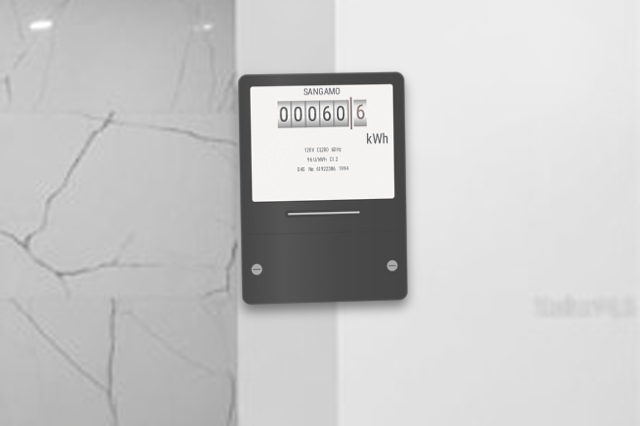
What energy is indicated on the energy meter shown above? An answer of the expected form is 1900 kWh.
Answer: 60.6 kWh
